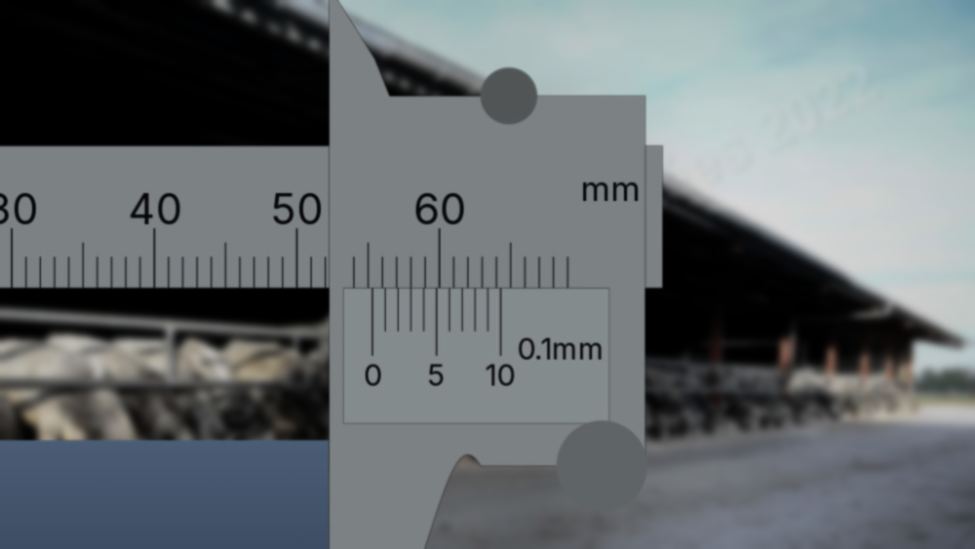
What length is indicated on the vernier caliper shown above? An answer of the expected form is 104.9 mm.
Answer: 55.3 mm
